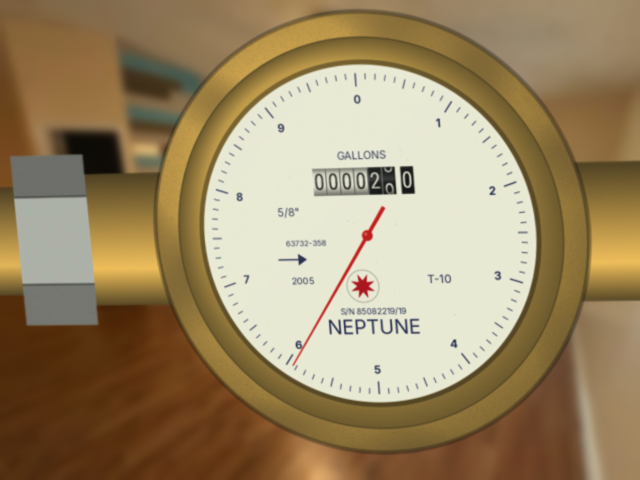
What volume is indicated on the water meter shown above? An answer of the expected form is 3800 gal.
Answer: 285.9 gal
